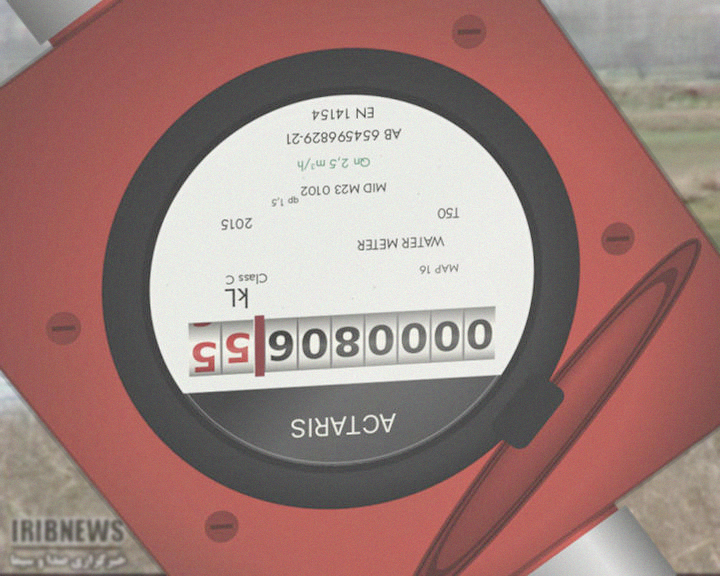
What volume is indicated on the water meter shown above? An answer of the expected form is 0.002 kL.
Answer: 806.55 kL
